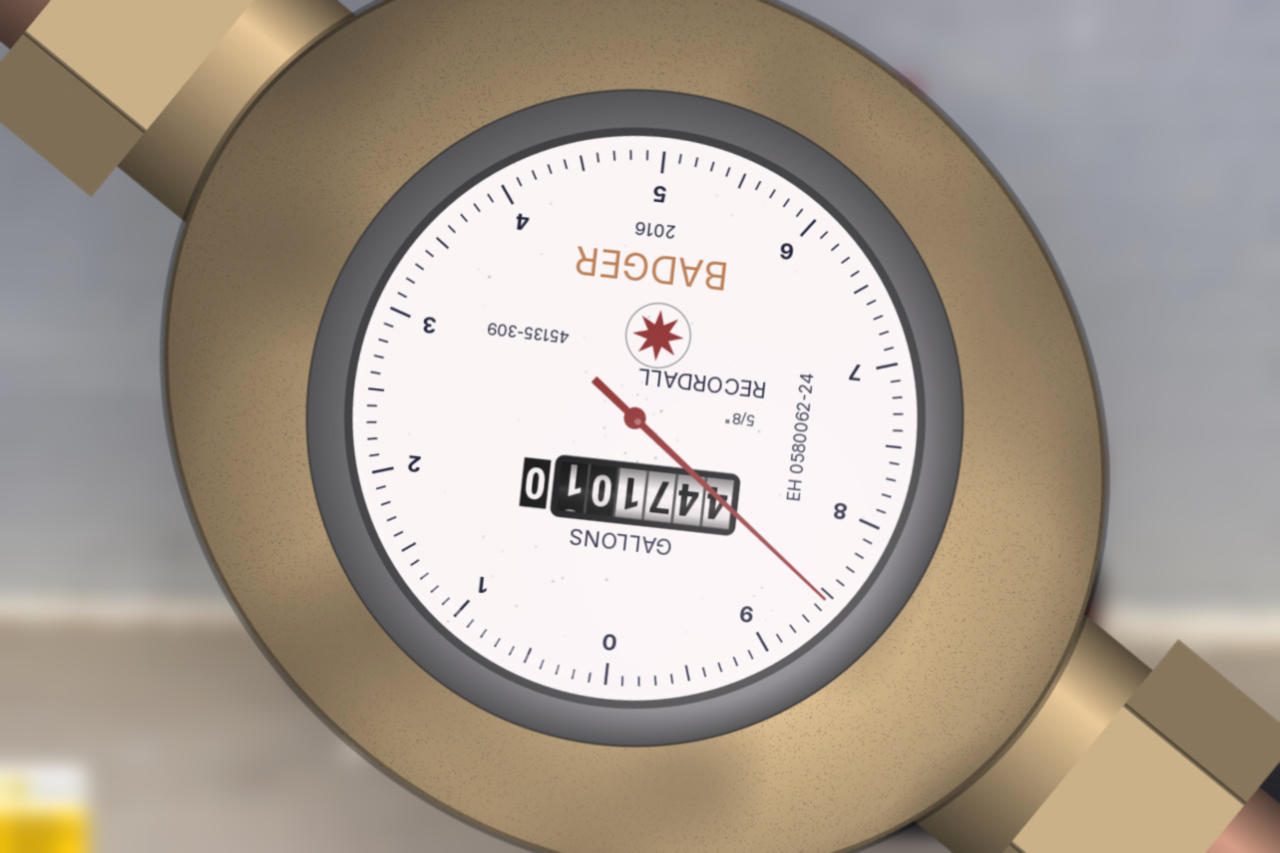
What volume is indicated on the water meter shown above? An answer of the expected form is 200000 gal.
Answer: 4471008.5 gal
